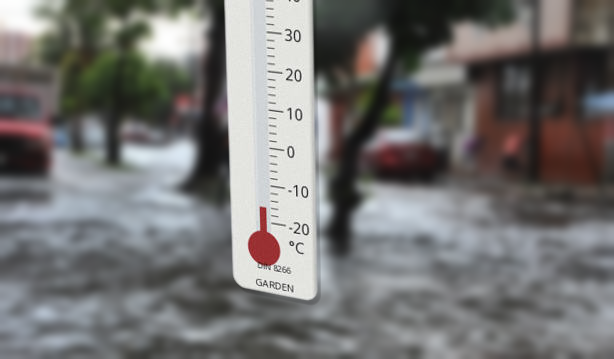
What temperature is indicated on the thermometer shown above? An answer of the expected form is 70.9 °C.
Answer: -16 °C
